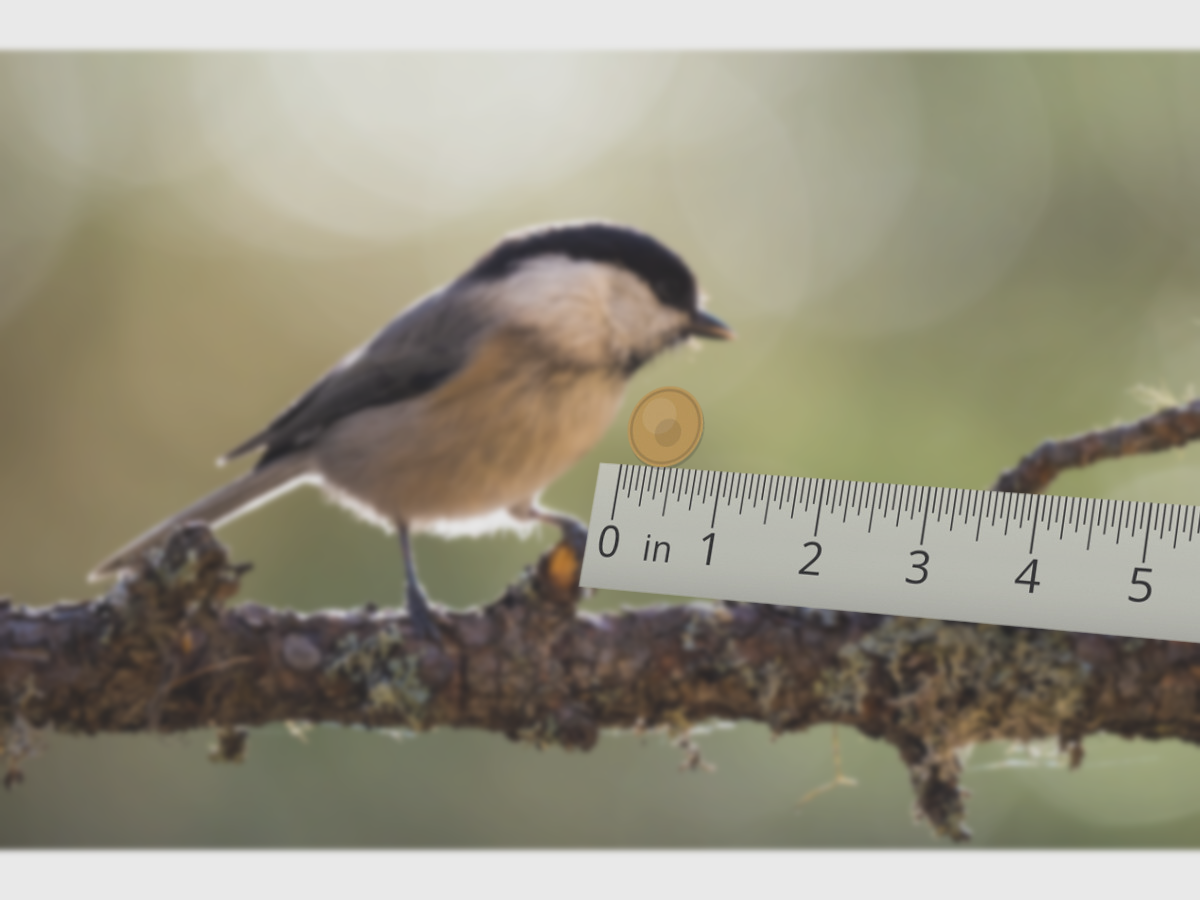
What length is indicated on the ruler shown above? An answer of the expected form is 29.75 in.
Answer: 0.75 in
